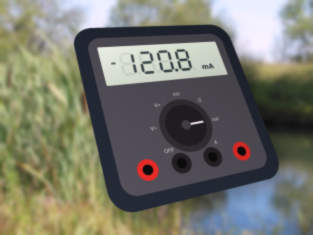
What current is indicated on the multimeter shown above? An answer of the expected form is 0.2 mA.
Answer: -120.8 mA
